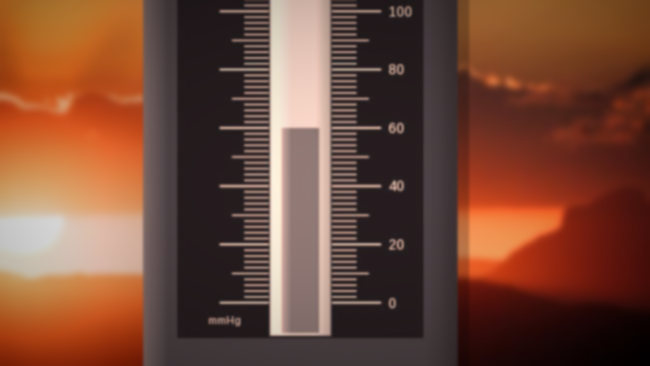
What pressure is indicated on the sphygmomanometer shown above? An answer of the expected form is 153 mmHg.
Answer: 60 mmHg
